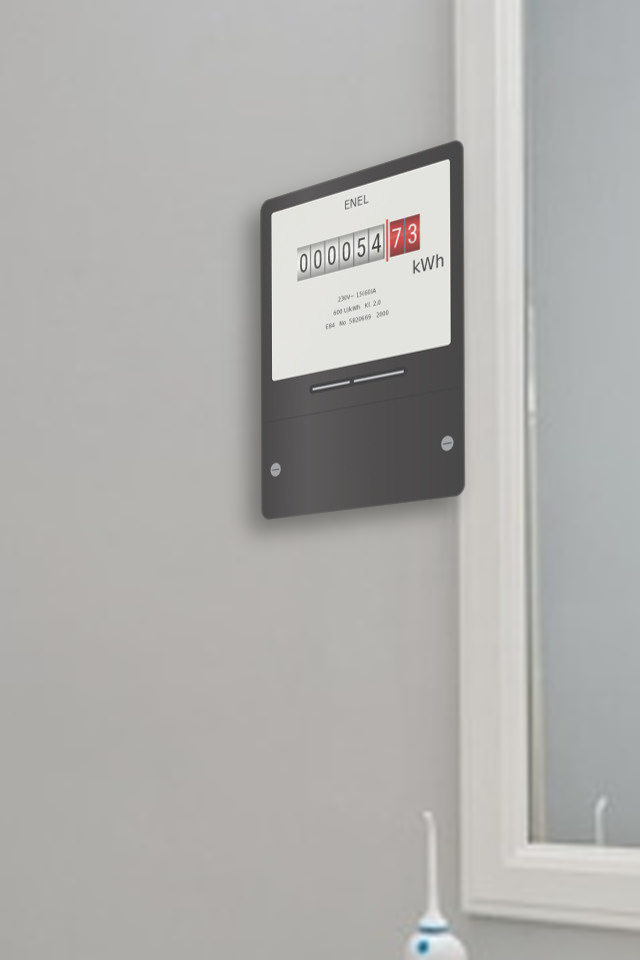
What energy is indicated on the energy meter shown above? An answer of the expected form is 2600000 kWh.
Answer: 54.73 kWh
